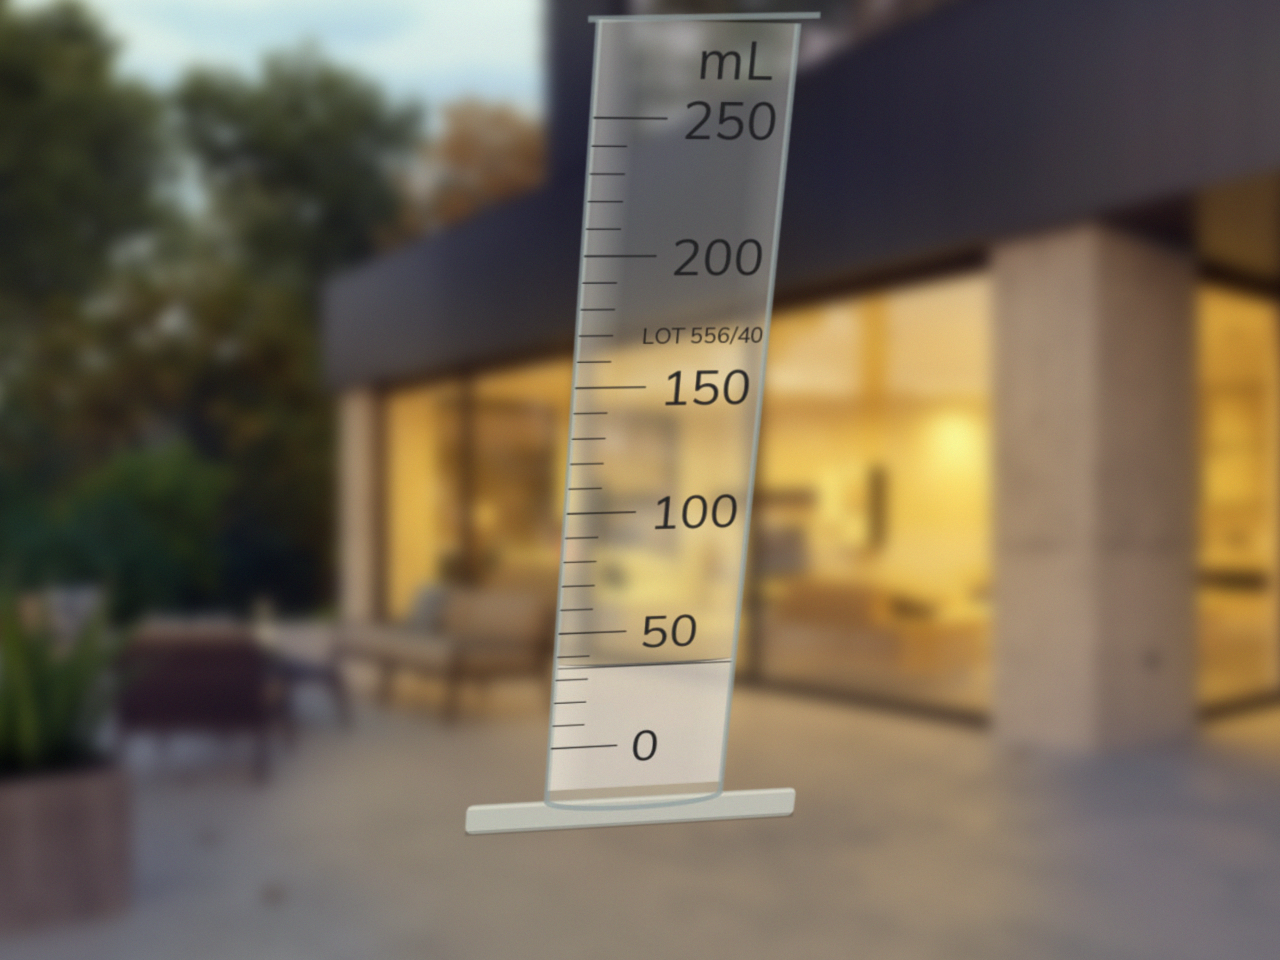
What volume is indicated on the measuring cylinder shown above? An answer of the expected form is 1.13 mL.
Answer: 35 mL
